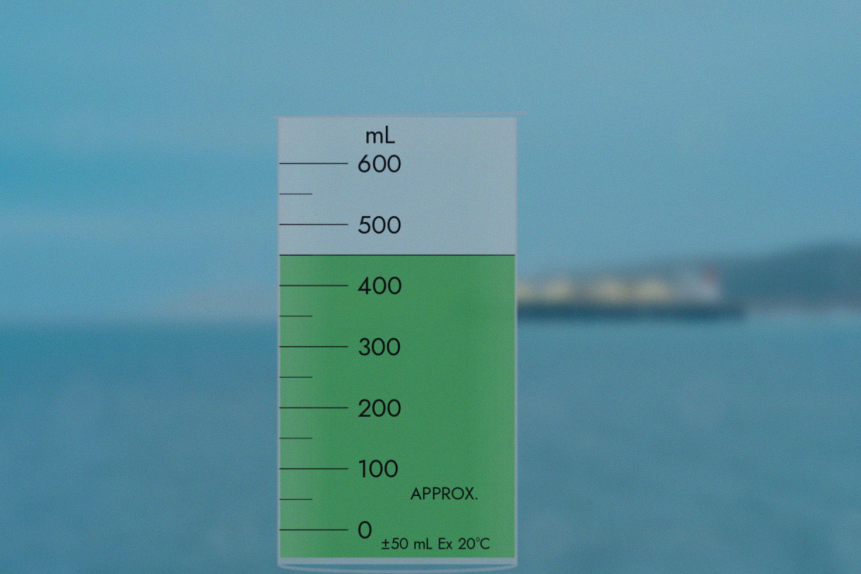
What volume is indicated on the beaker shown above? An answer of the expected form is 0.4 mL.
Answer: 450 mL
